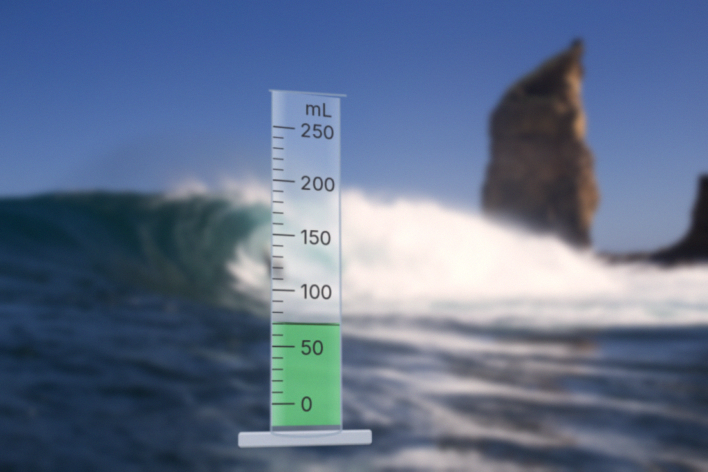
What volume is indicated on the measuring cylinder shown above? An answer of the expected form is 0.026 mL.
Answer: 70 mL
